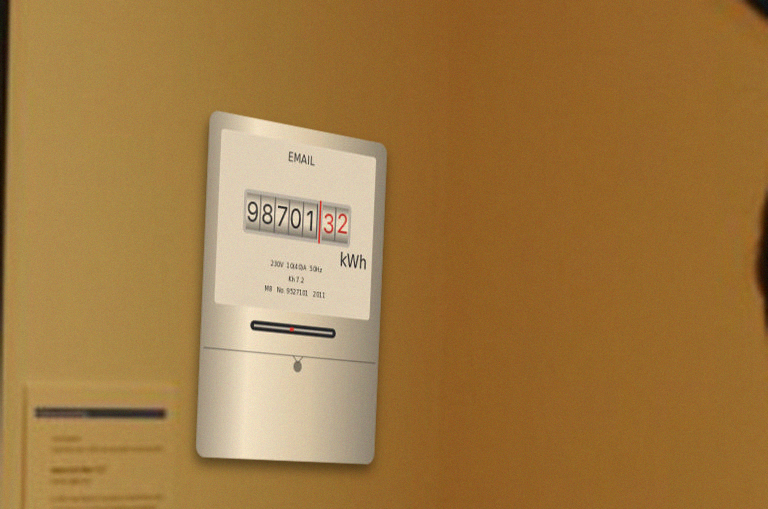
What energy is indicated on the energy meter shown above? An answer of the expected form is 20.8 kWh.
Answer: 98701.32 kWh
